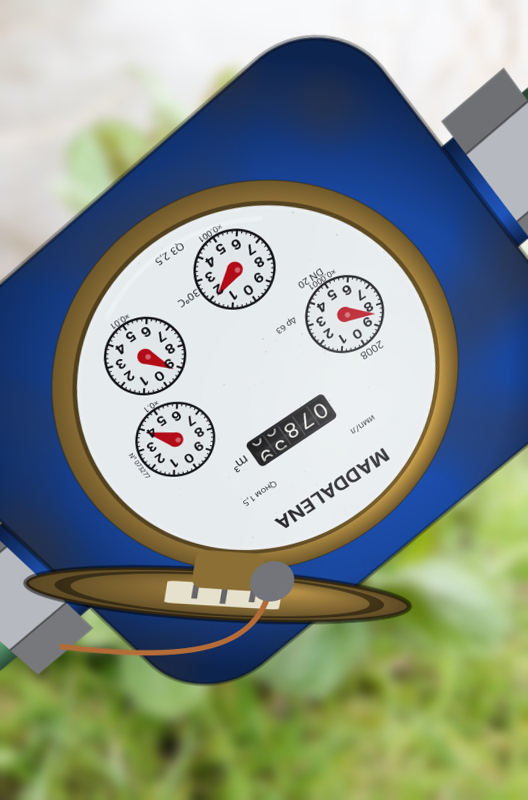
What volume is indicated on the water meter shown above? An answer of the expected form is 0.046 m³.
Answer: 7859.3918 m³
